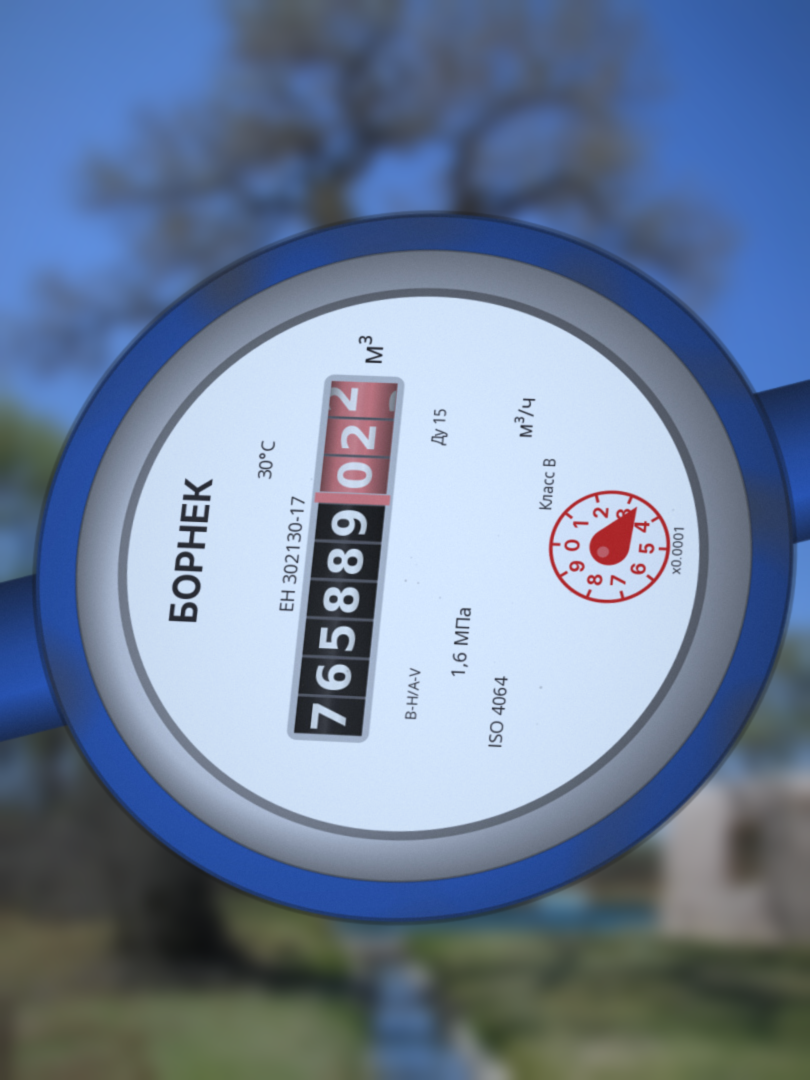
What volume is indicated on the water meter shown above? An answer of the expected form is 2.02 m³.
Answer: 765889.0223 m³
